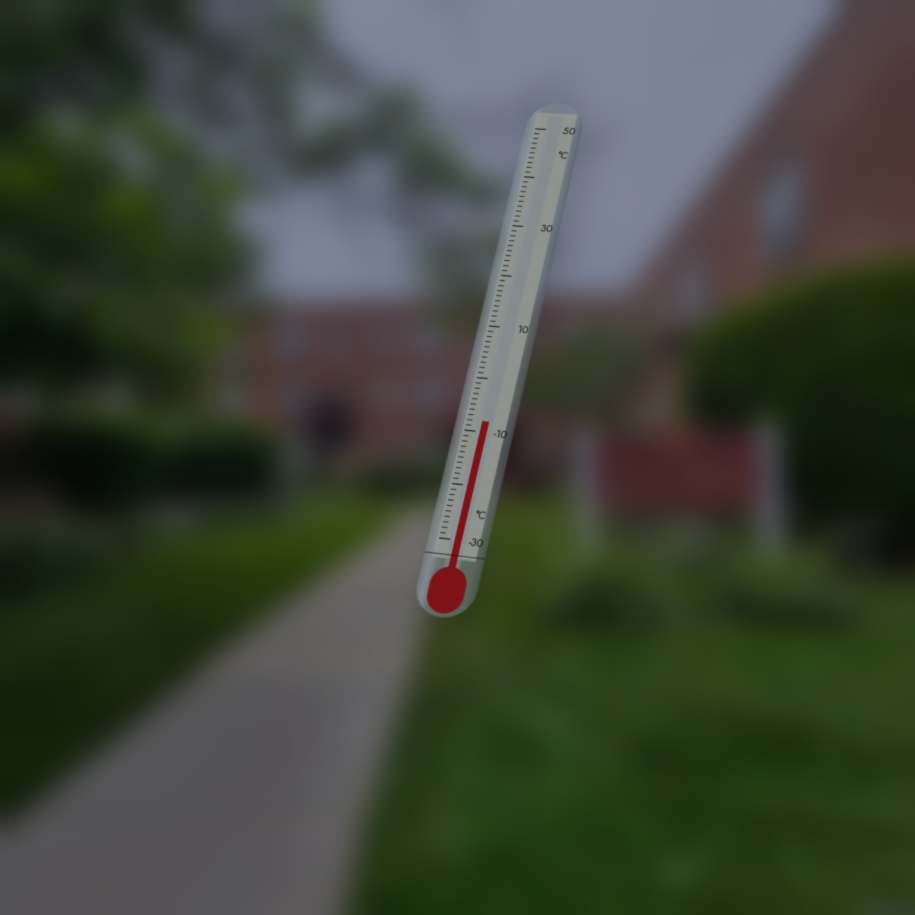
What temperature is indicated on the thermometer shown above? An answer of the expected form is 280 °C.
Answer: -8 °C
